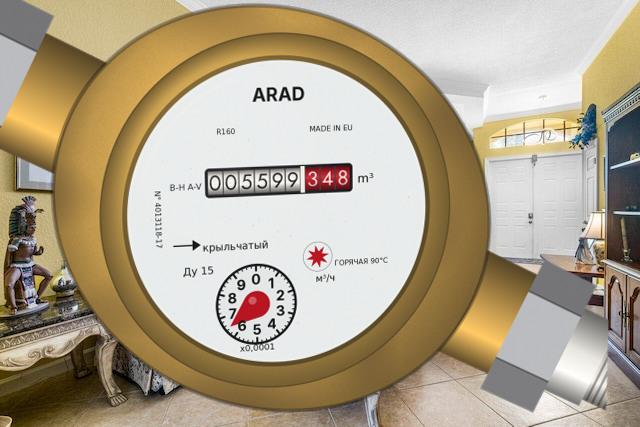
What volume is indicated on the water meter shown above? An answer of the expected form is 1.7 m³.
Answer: 5599.3486 m³
